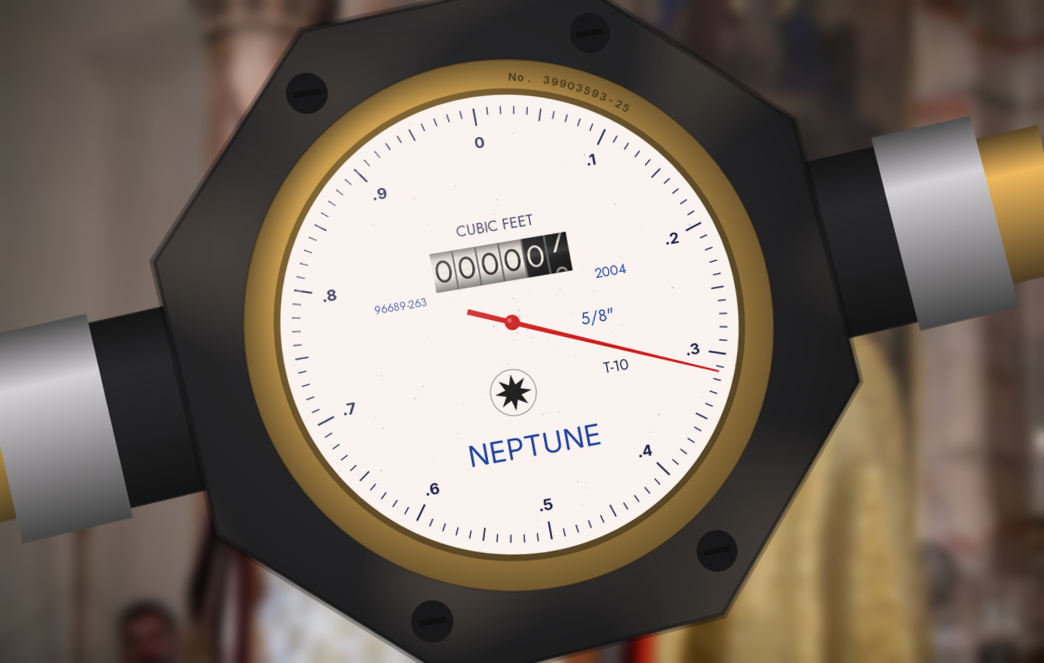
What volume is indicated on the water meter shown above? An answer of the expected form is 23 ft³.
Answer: 7.31 ft³
